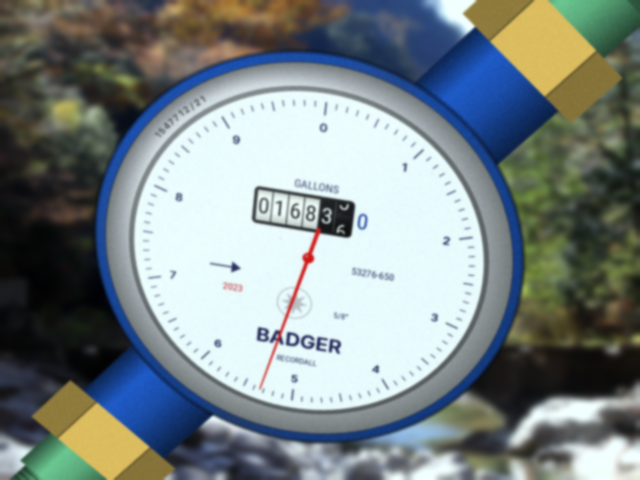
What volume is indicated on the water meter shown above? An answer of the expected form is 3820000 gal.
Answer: 168355.3 gal
